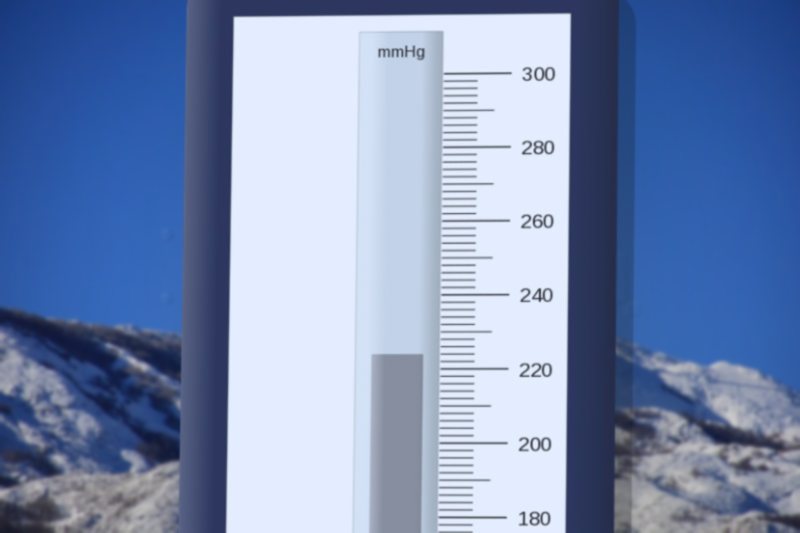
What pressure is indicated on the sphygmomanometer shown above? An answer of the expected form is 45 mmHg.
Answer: 224 mmHg
